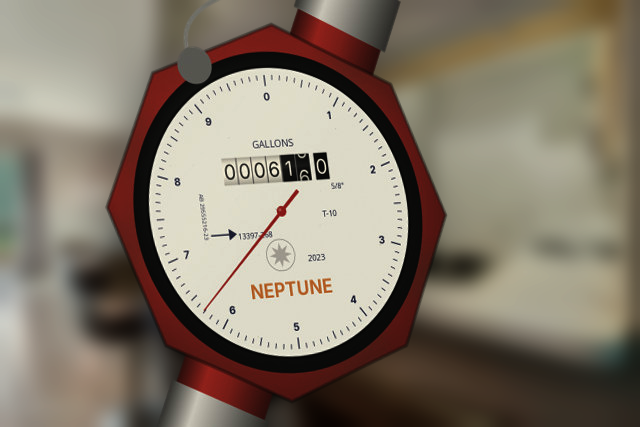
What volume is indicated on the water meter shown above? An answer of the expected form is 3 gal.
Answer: 6156.3 gal
